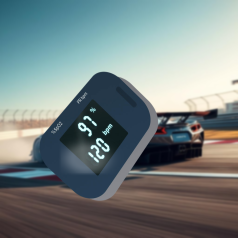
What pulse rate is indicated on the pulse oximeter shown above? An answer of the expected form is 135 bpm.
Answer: 120 bpm
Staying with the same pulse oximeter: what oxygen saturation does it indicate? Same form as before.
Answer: 97 %
